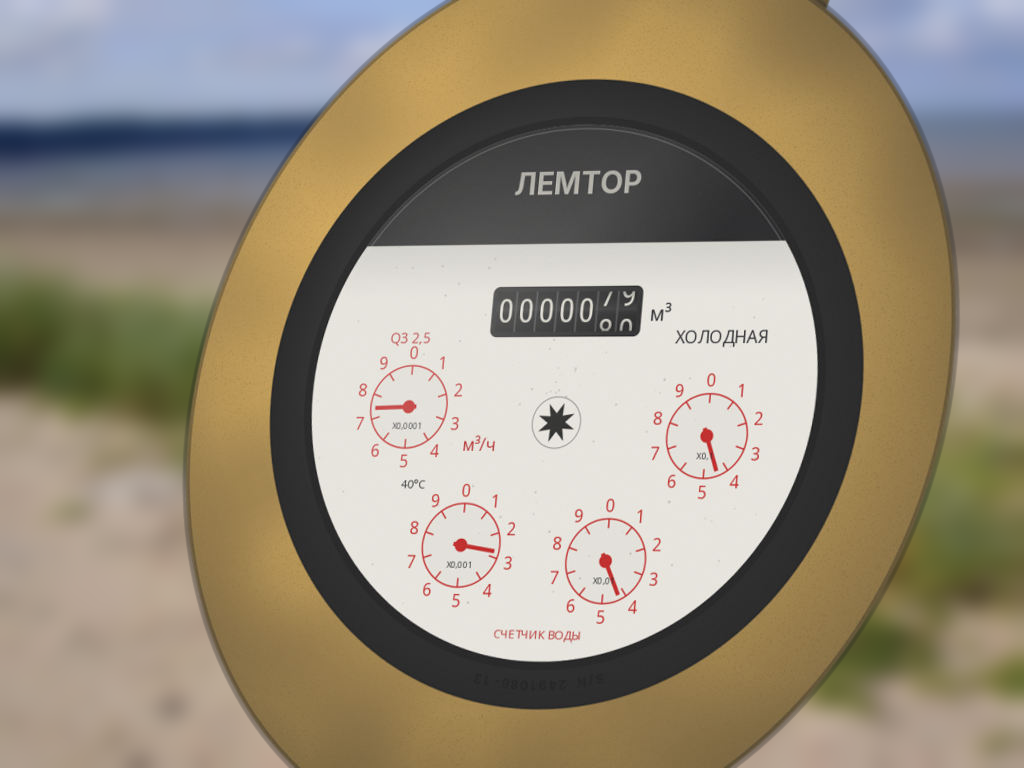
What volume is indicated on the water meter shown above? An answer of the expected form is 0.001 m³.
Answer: 79.4427 m³
